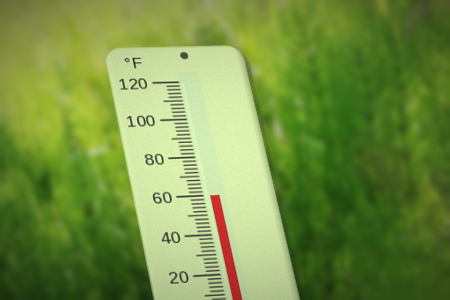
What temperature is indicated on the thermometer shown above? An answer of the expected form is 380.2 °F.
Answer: 60 °F
